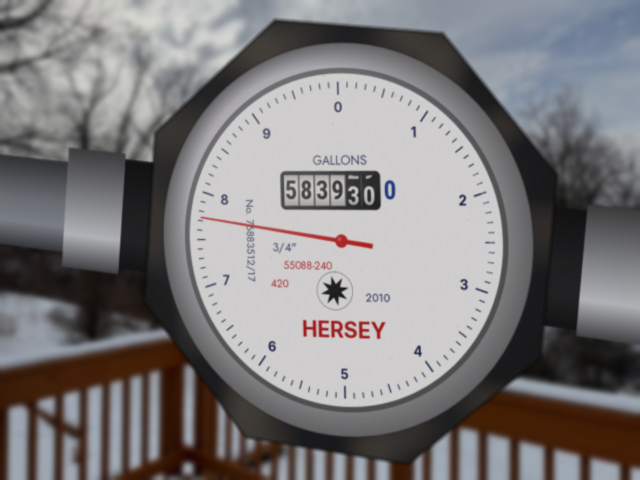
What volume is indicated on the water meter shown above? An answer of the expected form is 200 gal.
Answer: 5839297.7 gal
